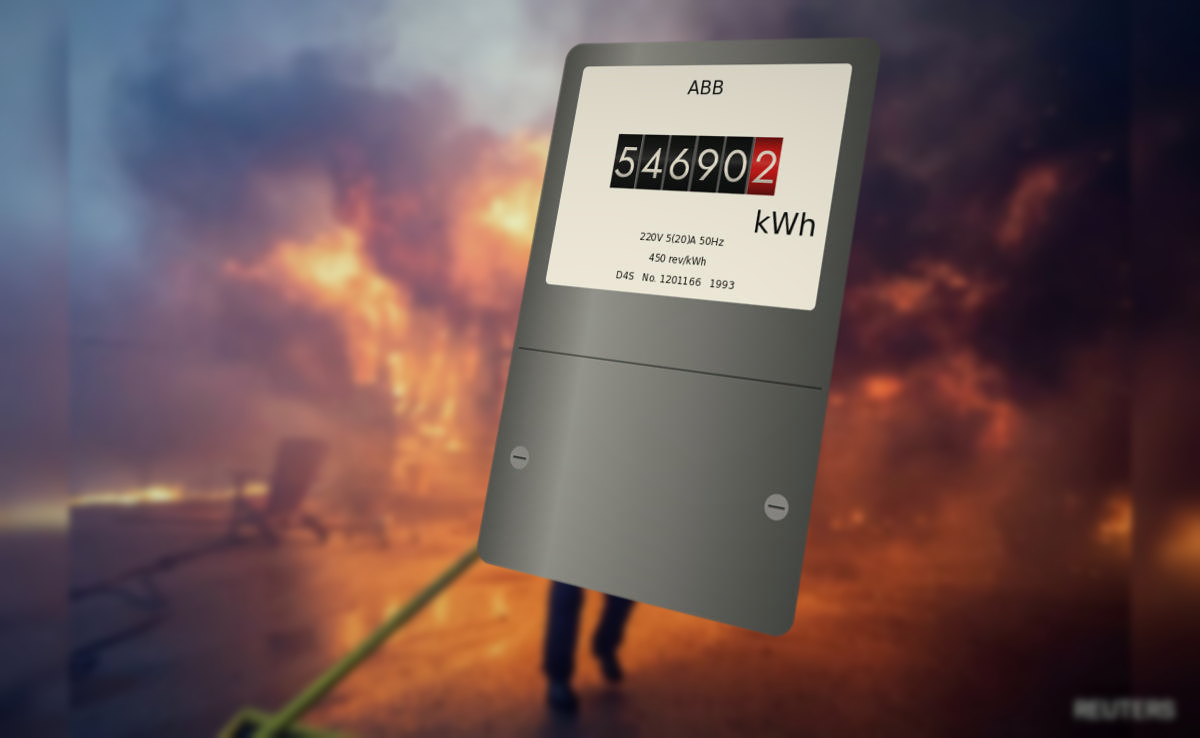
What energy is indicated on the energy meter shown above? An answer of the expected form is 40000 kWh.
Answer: 54690.2 kWh
